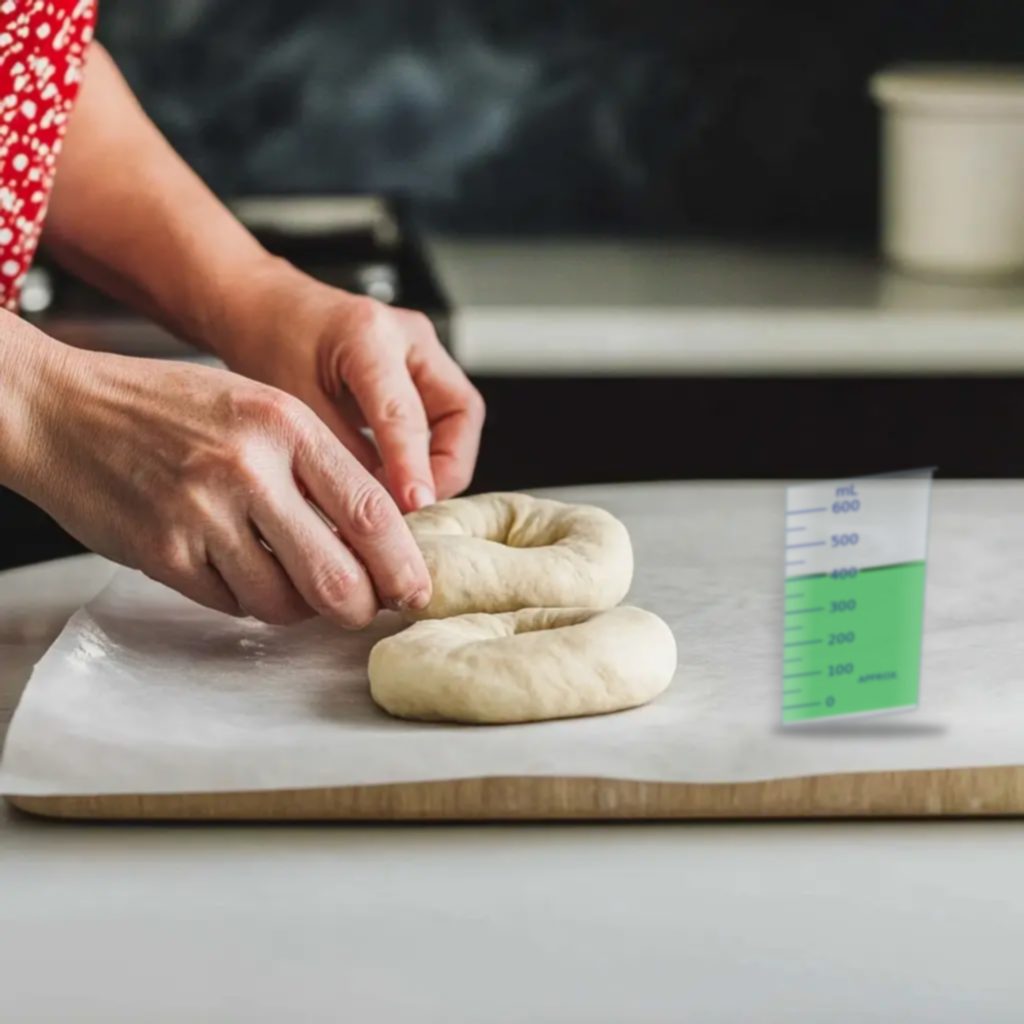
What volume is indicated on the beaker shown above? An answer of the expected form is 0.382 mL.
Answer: 400 mL
